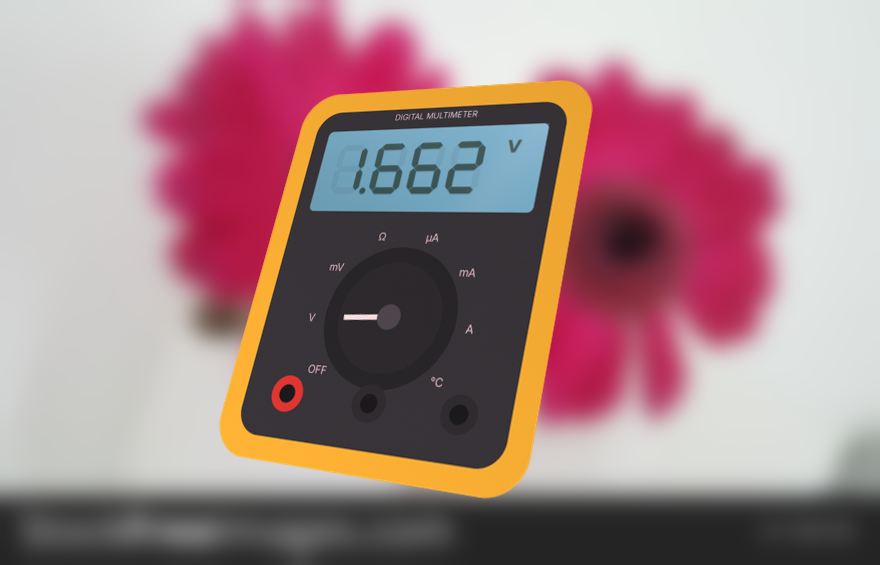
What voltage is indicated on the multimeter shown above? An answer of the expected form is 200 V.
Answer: 1.662 V
